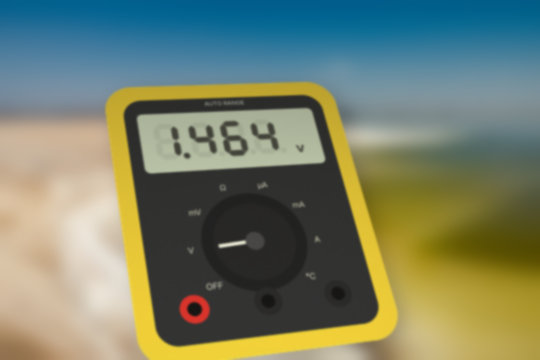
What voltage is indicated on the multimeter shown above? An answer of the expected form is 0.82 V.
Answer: 1.464 V
